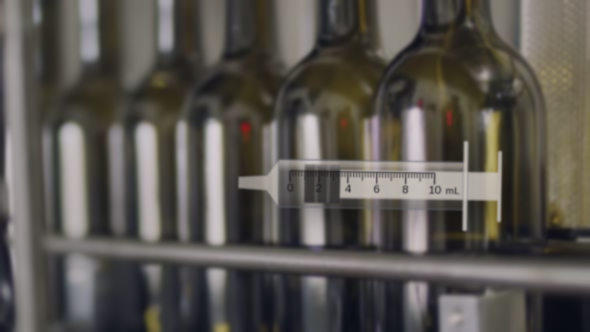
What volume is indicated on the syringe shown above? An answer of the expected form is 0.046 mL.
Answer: 1 mL
